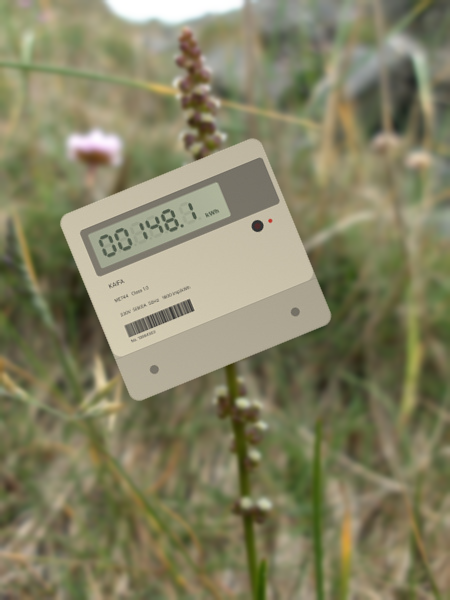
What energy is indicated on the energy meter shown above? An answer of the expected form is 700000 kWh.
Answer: 148.1 kWh
